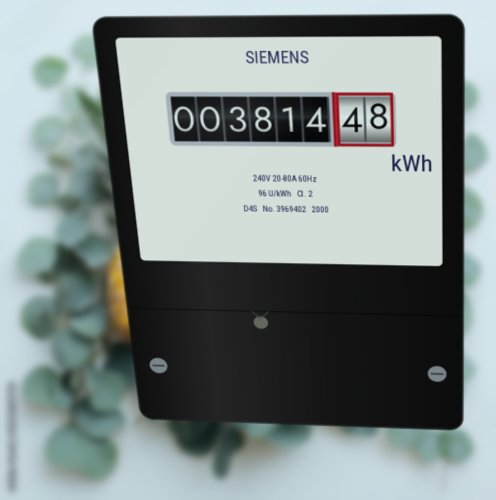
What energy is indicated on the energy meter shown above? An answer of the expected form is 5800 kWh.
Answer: 3814.48 kWh
